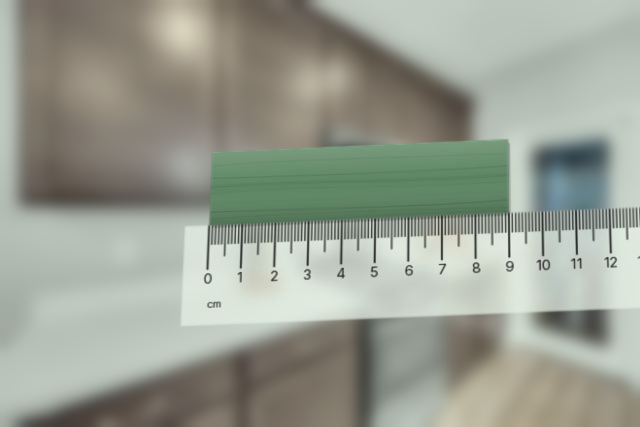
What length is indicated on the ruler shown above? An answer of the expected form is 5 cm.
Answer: 9 cm
